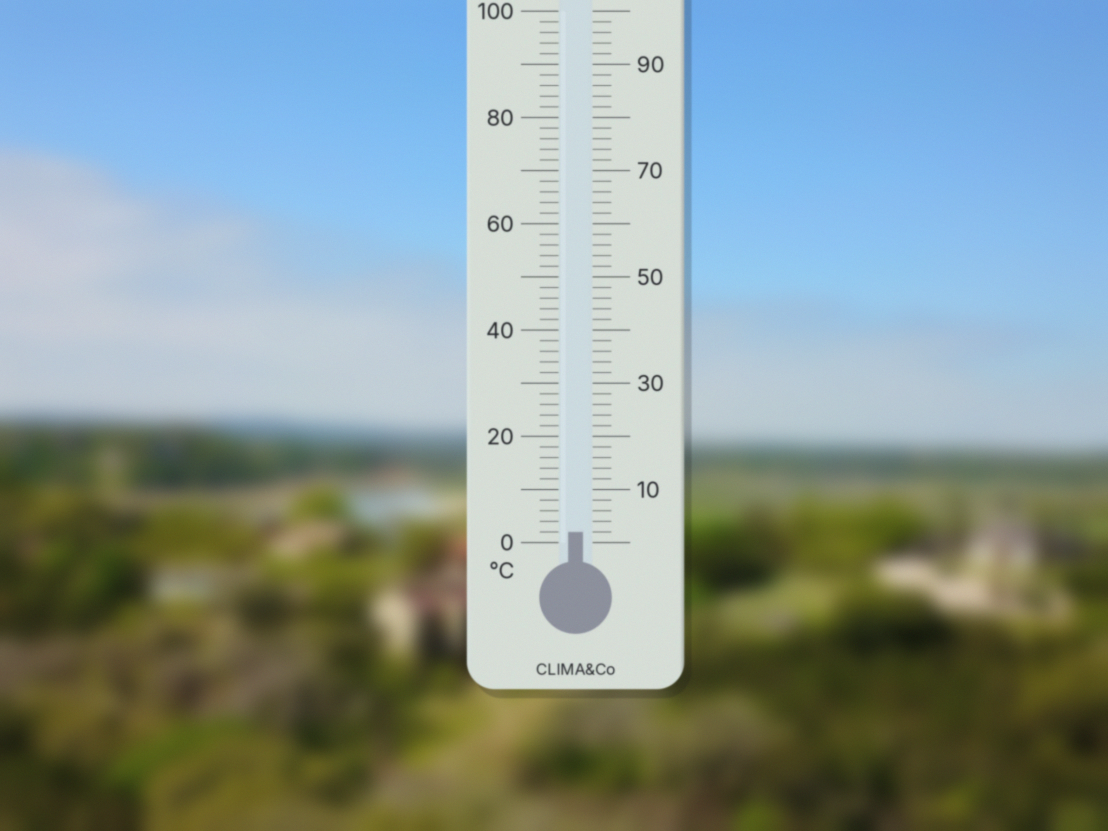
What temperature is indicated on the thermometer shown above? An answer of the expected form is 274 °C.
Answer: 2 °C
